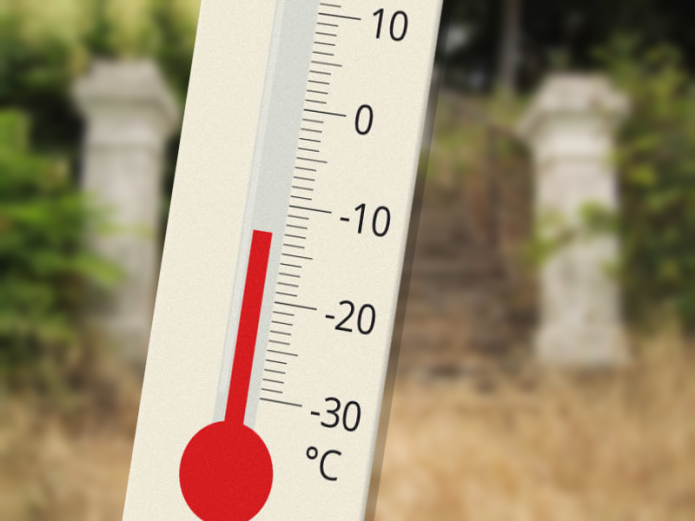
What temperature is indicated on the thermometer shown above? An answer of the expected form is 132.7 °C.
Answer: -13 °C
